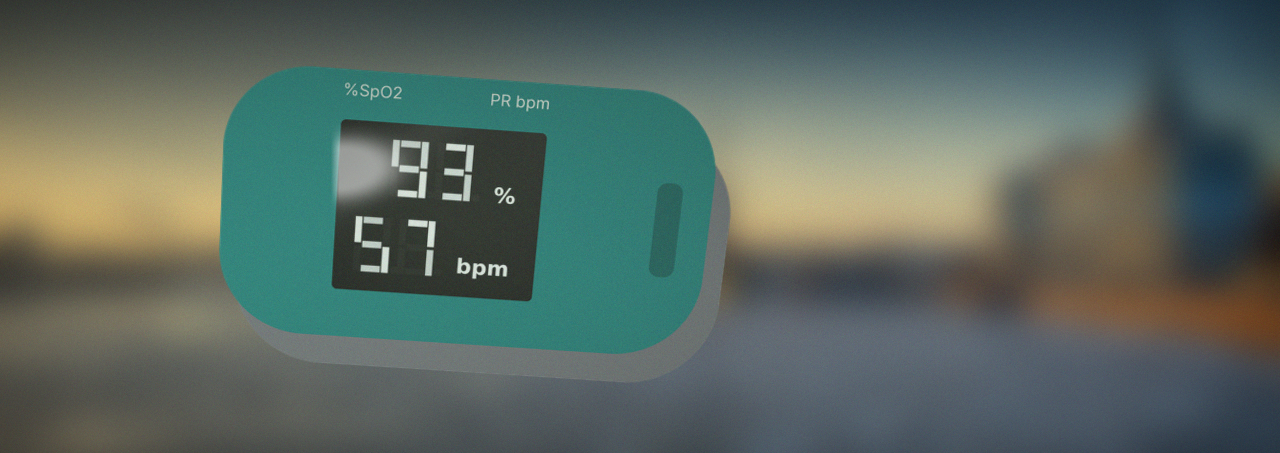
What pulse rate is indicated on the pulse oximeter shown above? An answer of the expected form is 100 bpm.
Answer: 57 bpm
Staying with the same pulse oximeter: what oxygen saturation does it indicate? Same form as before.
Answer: 93 %
